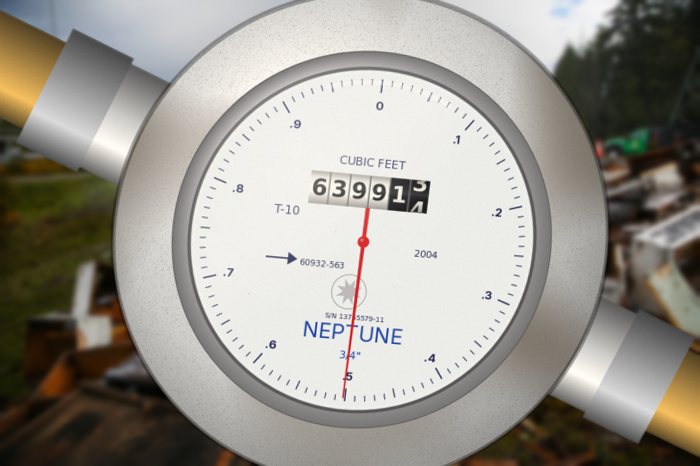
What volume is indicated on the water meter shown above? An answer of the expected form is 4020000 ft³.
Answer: 639913.50 ft³
